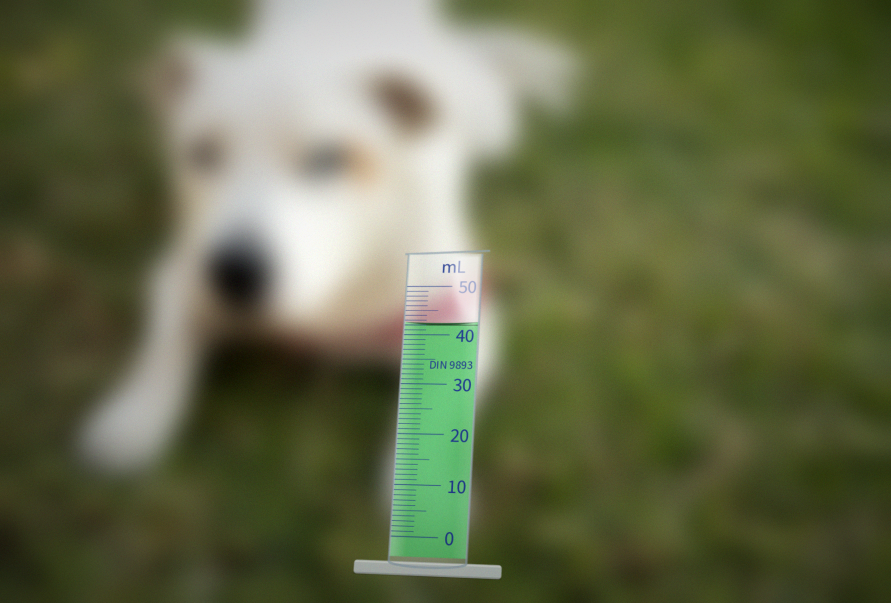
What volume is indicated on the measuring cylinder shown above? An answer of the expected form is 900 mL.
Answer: 42 mL
